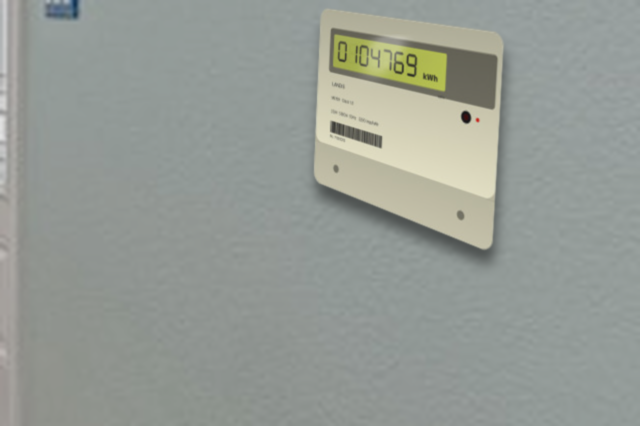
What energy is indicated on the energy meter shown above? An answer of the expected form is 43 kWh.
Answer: 104769 kWh
